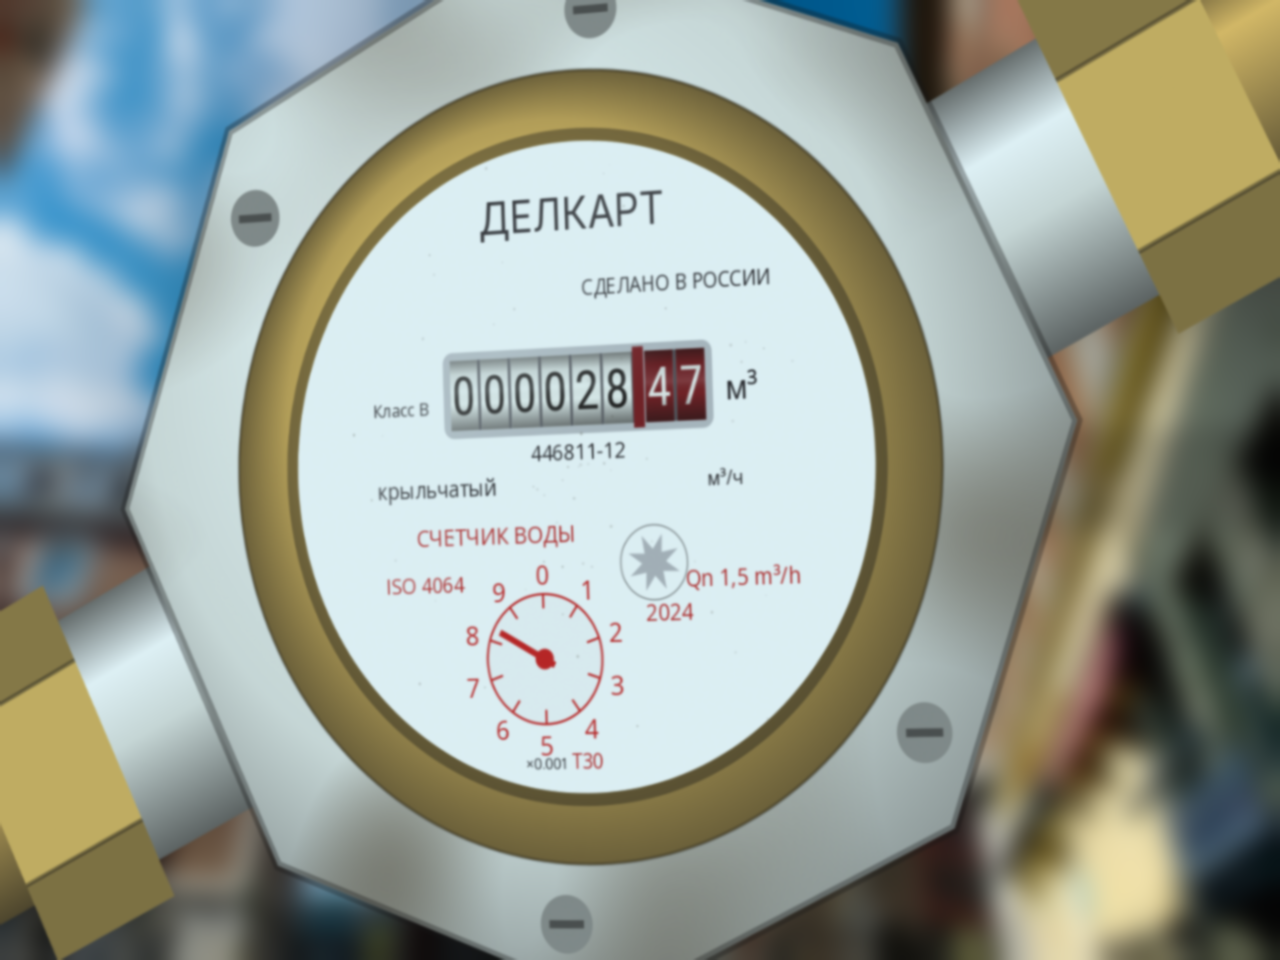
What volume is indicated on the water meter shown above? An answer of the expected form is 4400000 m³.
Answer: 28.478 m³
